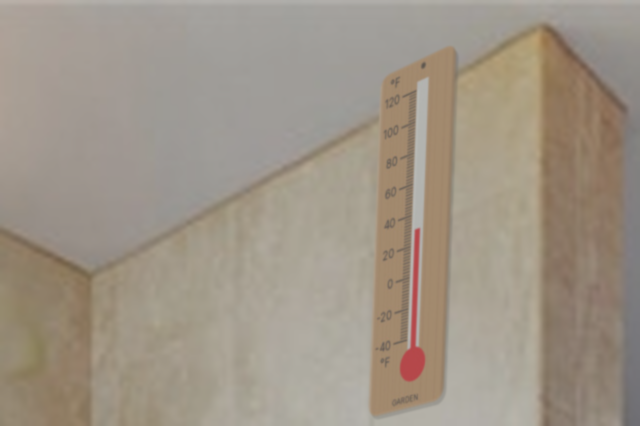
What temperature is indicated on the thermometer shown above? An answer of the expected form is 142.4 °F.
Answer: 30 °F
